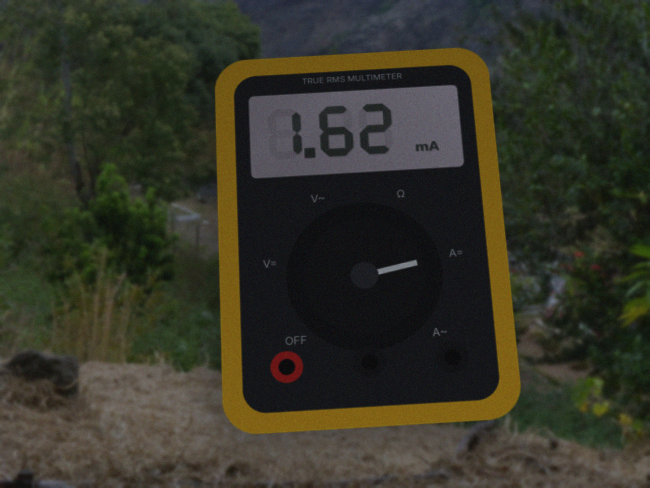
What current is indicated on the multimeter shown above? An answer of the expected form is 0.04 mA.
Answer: 1.62 mA
